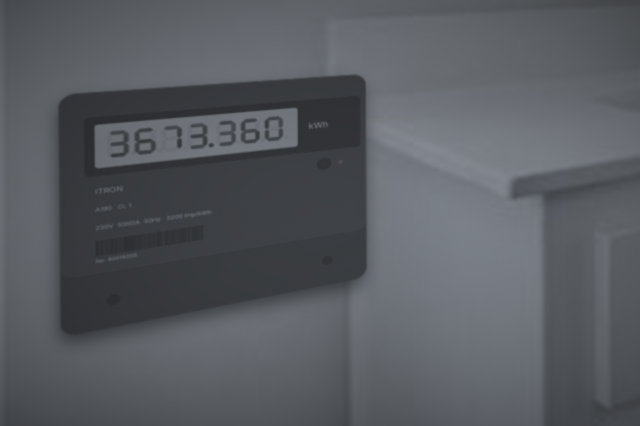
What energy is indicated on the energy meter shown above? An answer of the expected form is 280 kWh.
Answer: 3673.360 kWh
